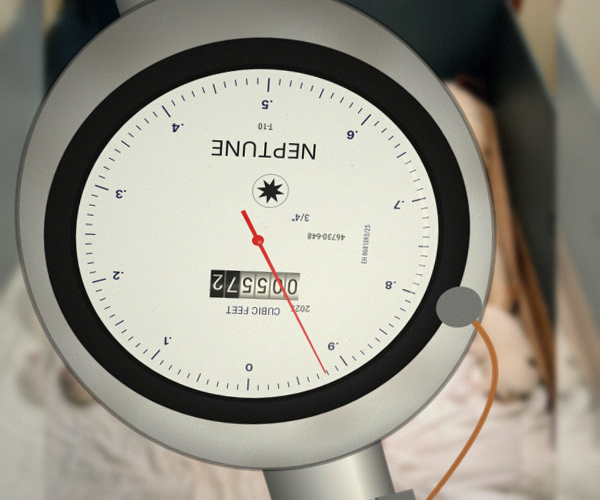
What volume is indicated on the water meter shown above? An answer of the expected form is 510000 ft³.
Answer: 5571.92 ft³
